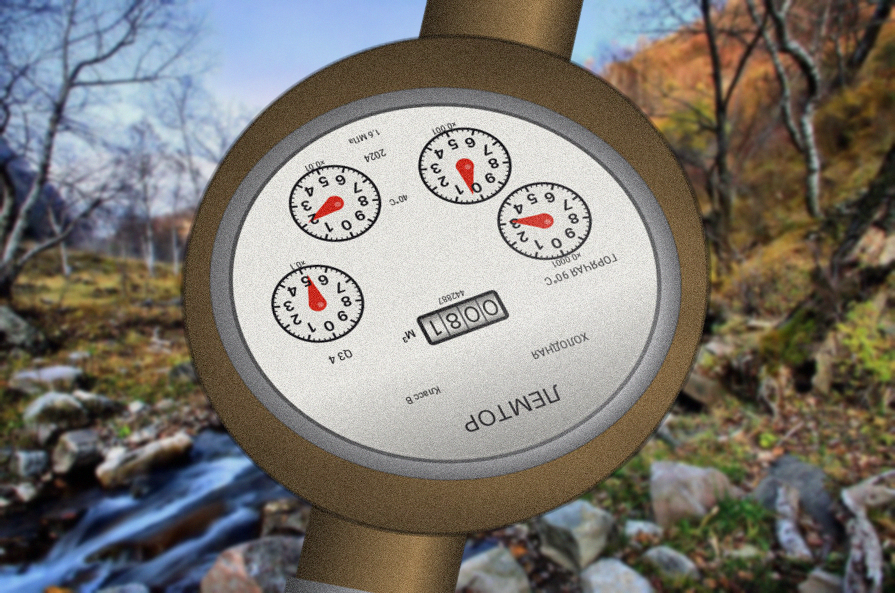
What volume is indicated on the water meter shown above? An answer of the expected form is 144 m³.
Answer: 81.5203 m³
